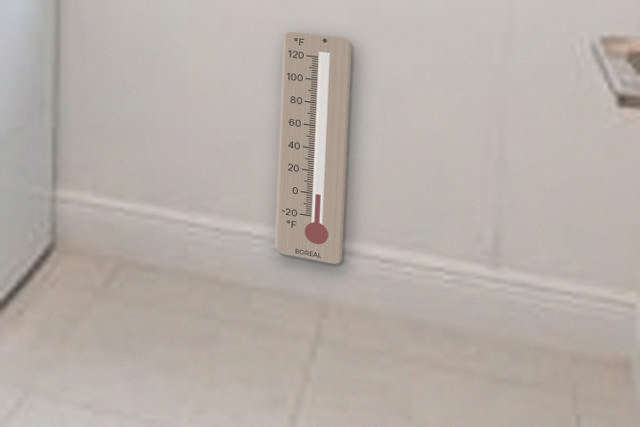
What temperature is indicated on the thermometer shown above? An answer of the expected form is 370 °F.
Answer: 0 °F
